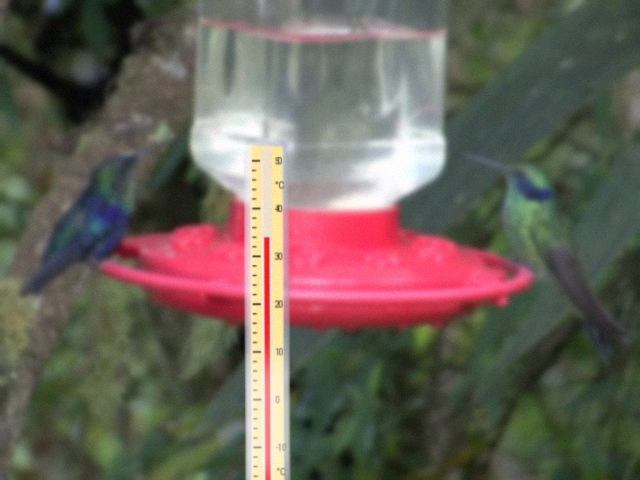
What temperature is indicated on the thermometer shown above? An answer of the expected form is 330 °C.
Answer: 34 °C
